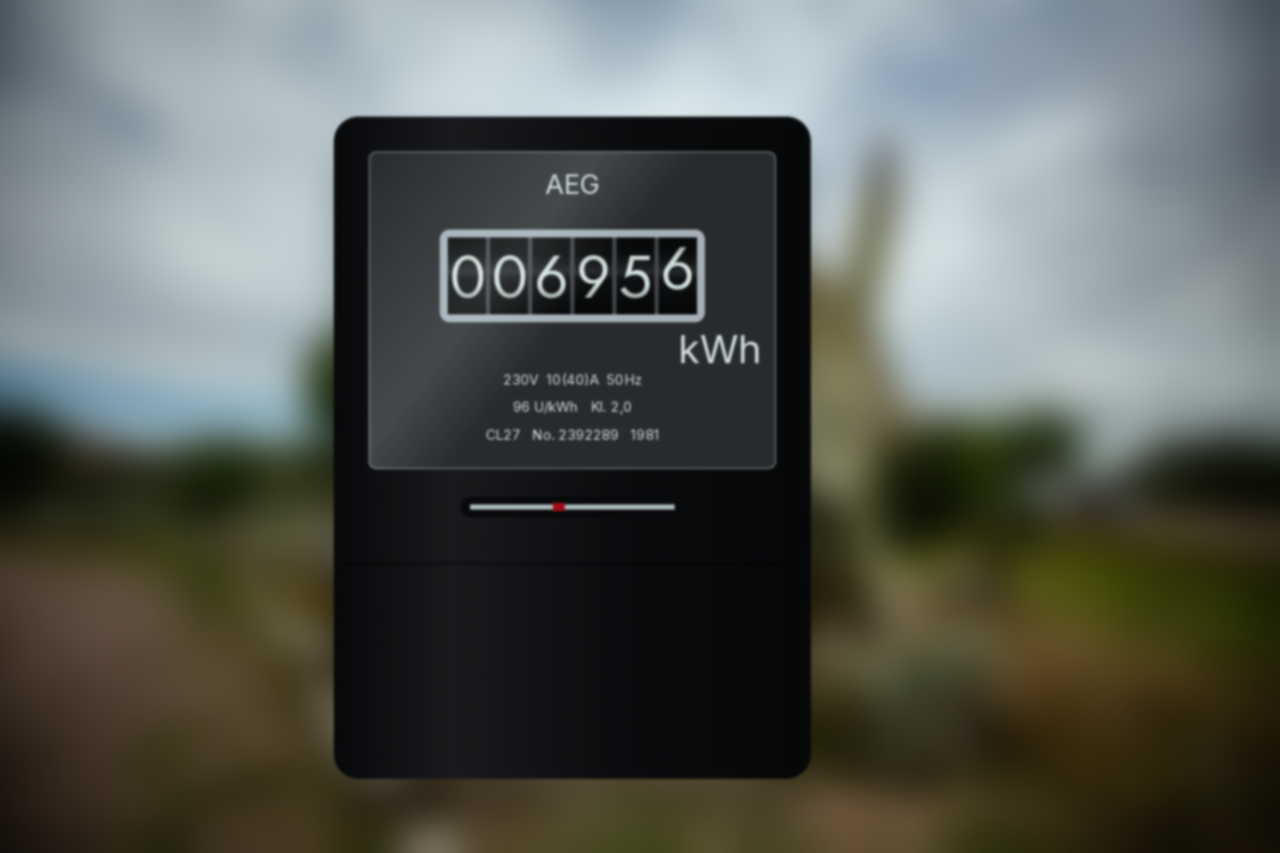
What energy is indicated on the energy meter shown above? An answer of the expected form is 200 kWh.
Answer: 6956 kWh
